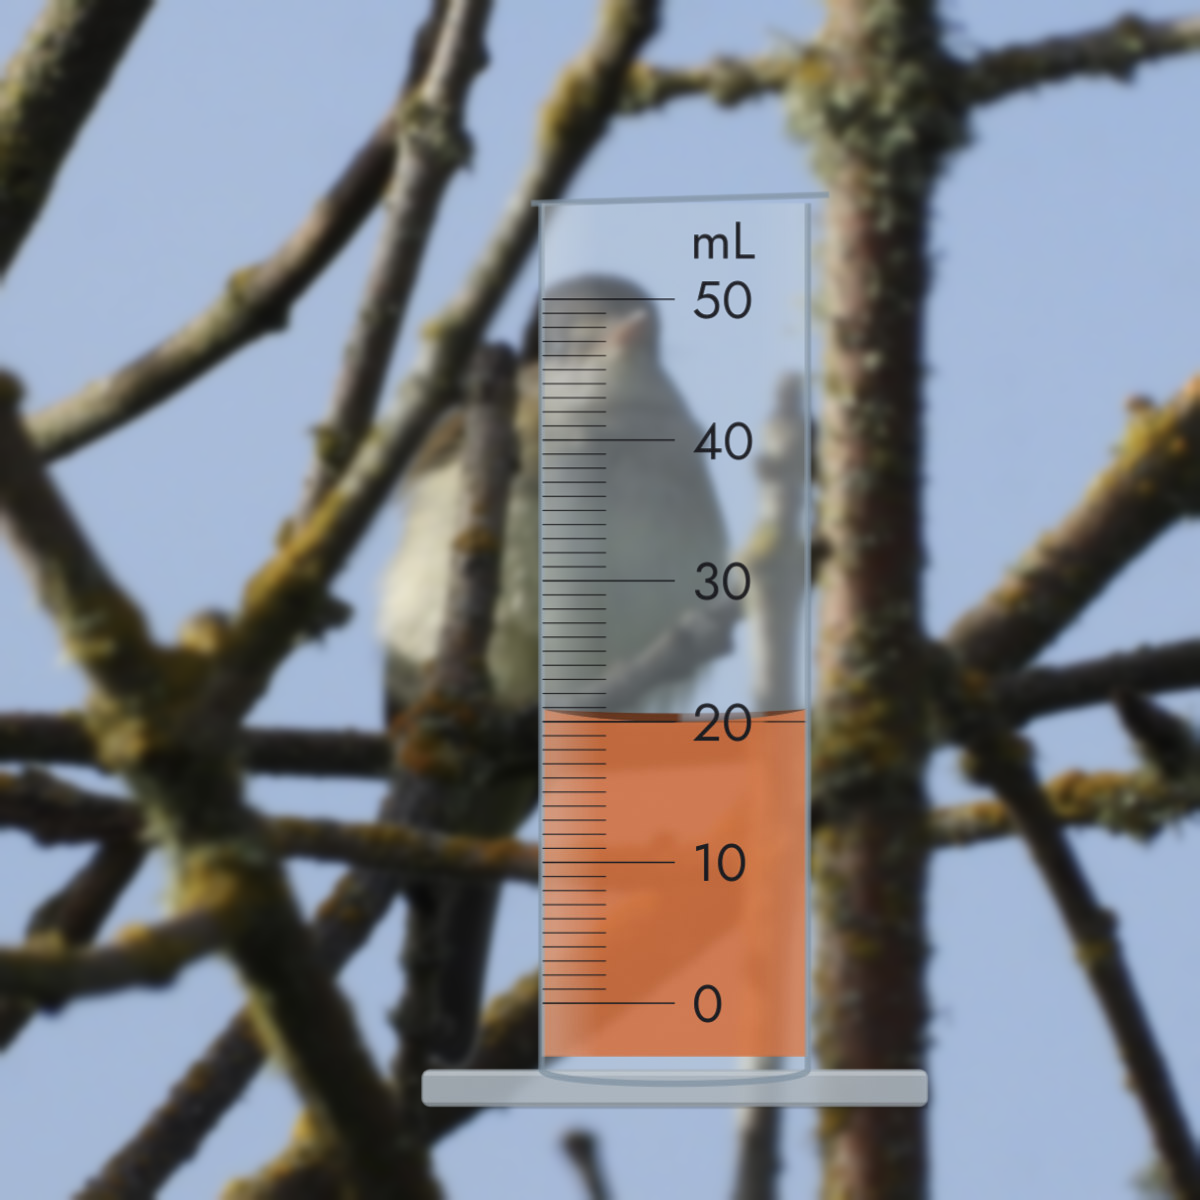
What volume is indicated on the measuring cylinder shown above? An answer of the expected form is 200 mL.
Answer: 20 mL
